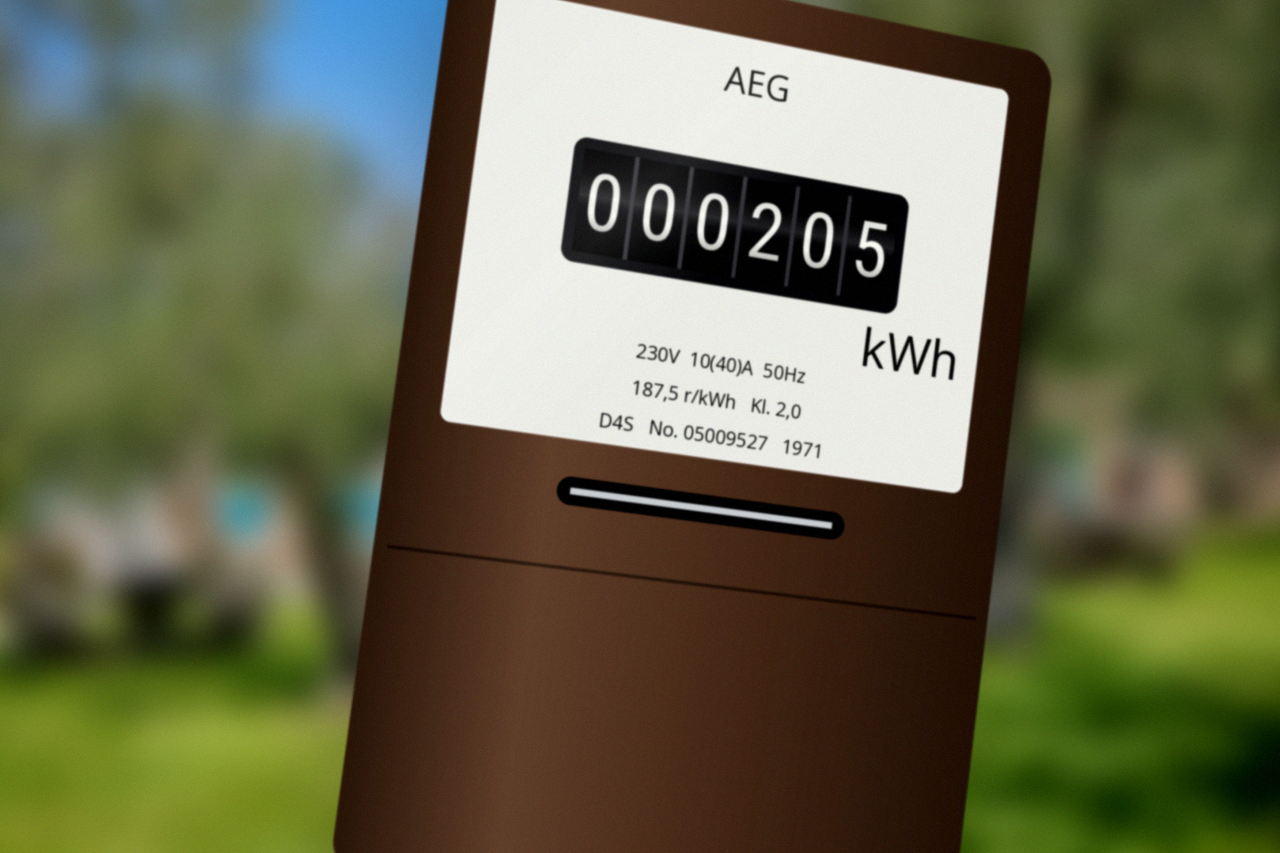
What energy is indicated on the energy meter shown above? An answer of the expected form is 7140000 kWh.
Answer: 205 kWh
